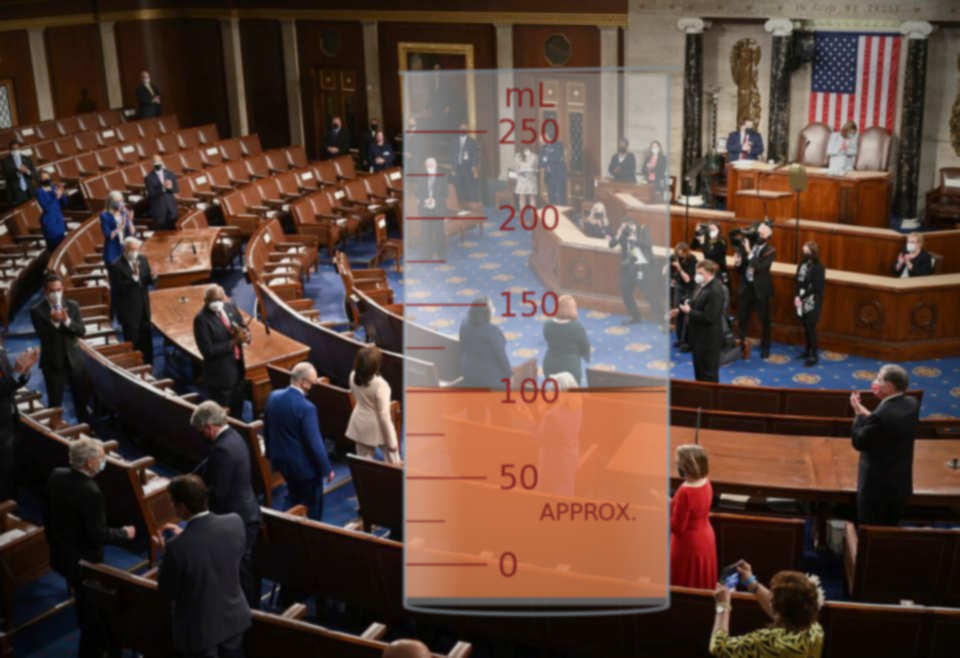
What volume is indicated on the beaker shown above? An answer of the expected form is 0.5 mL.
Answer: 100 mL
